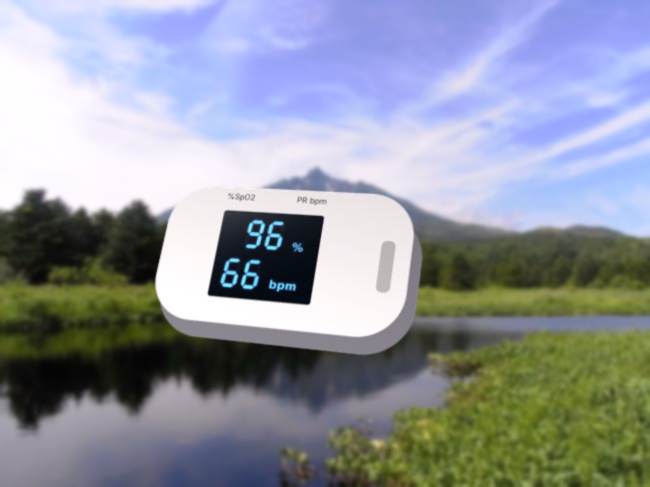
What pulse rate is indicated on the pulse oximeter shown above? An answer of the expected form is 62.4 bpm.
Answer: 66 bpm
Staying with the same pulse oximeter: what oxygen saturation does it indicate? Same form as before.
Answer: 96 %
